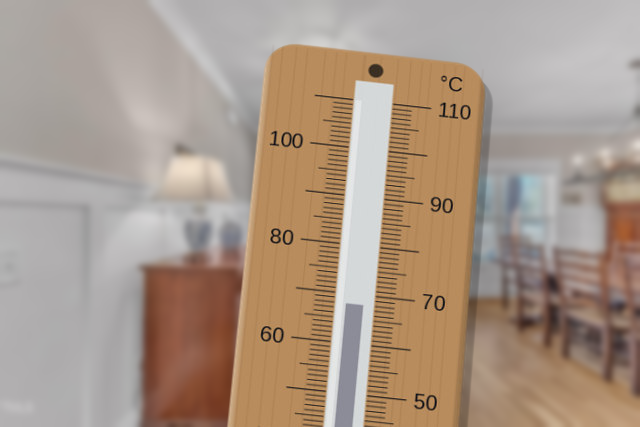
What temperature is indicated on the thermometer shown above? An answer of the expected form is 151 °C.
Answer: 68 °C
